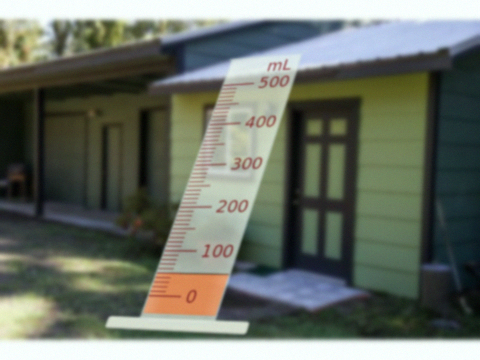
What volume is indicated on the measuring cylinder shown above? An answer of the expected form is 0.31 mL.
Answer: 50 mL
